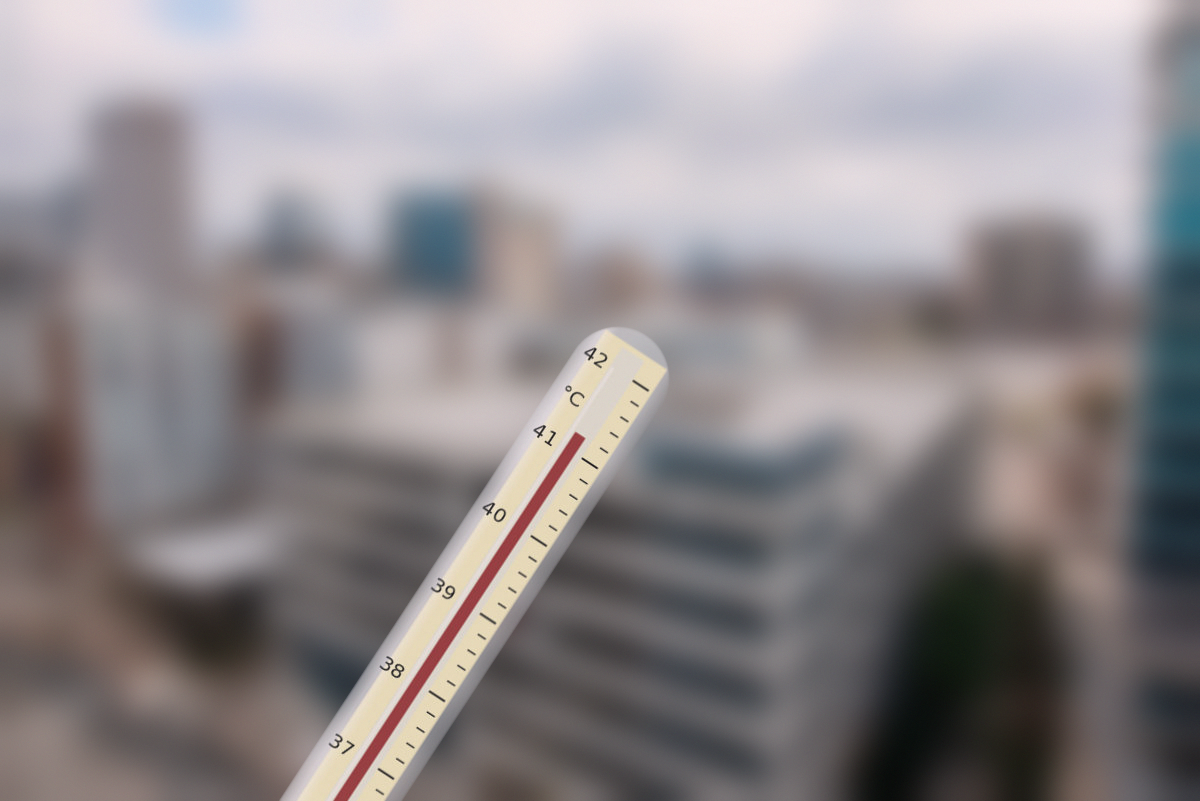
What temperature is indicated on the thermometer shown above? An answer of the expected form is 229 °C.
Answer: 41.2 °C
